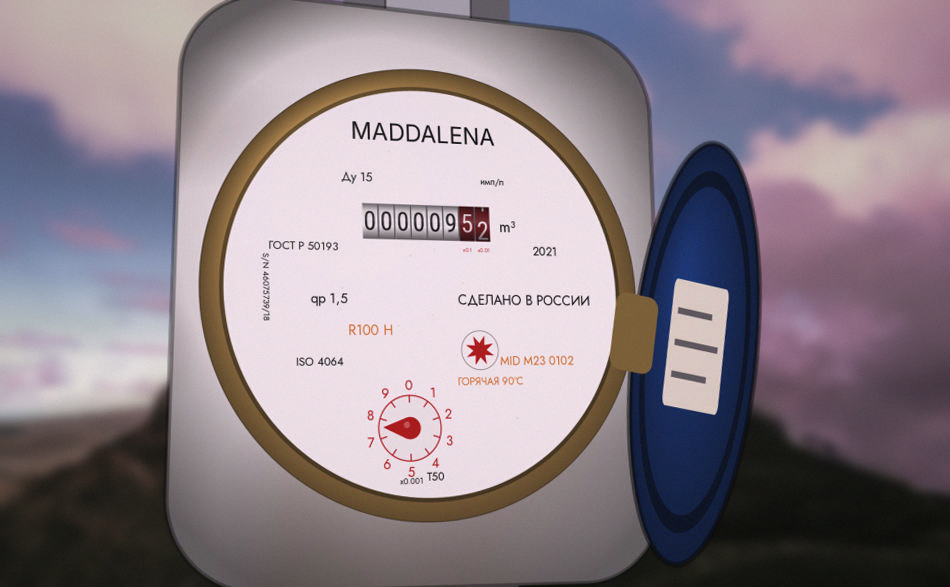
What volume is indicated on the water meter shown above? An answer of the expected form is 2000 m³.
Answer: 9.517 m³
